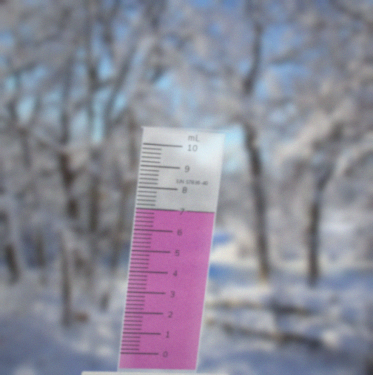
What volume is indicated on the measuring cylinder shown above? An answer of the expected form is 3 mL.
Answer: 7 mL
